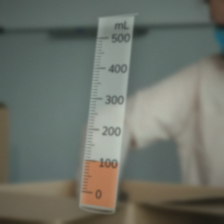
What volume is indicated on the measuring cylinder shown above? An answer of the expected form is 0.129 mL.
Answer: 100 mL
